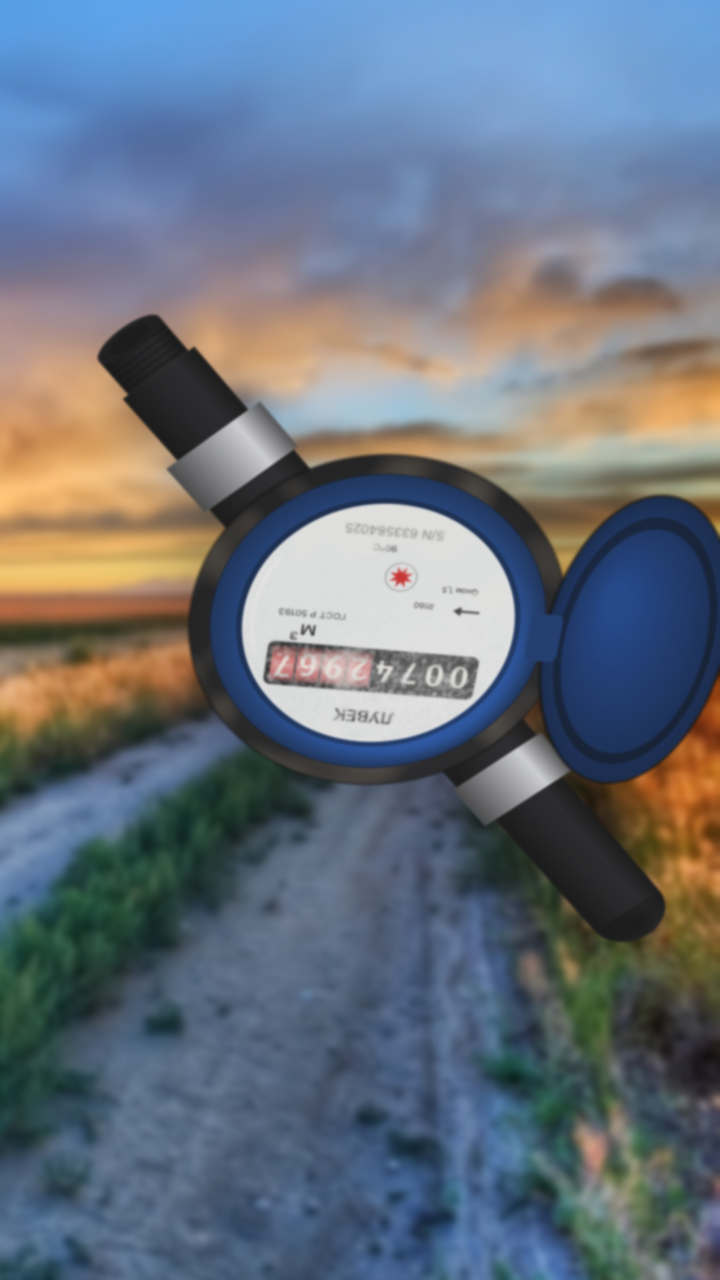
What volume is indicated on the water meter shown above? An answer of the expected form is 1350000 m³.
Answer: 74.2967 m³
